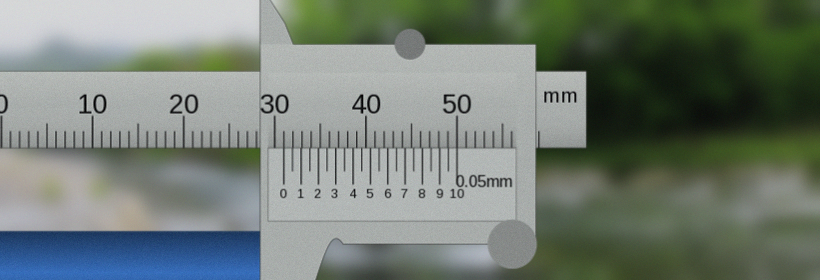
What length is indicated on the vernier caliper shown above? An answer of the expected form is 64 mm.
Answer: 31.0 mm
